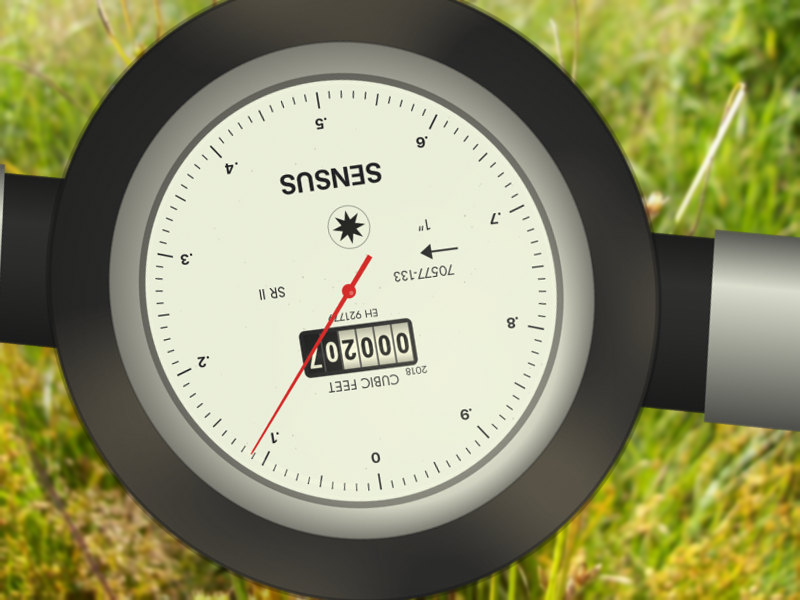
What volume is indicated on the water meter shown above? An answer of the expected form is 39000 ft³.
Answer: 207.11 ft³
